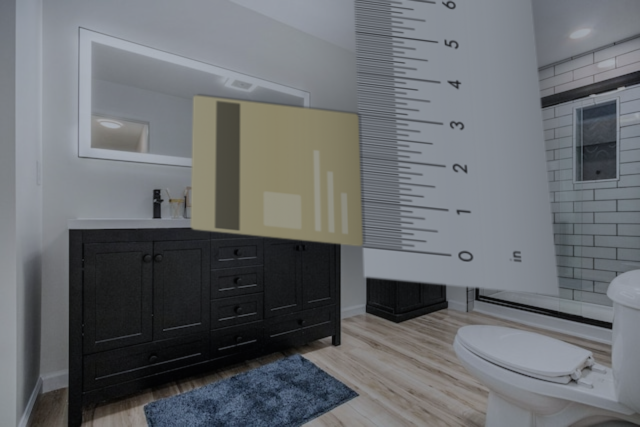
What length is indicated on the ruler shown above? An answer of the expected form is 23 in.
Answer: 3 in
